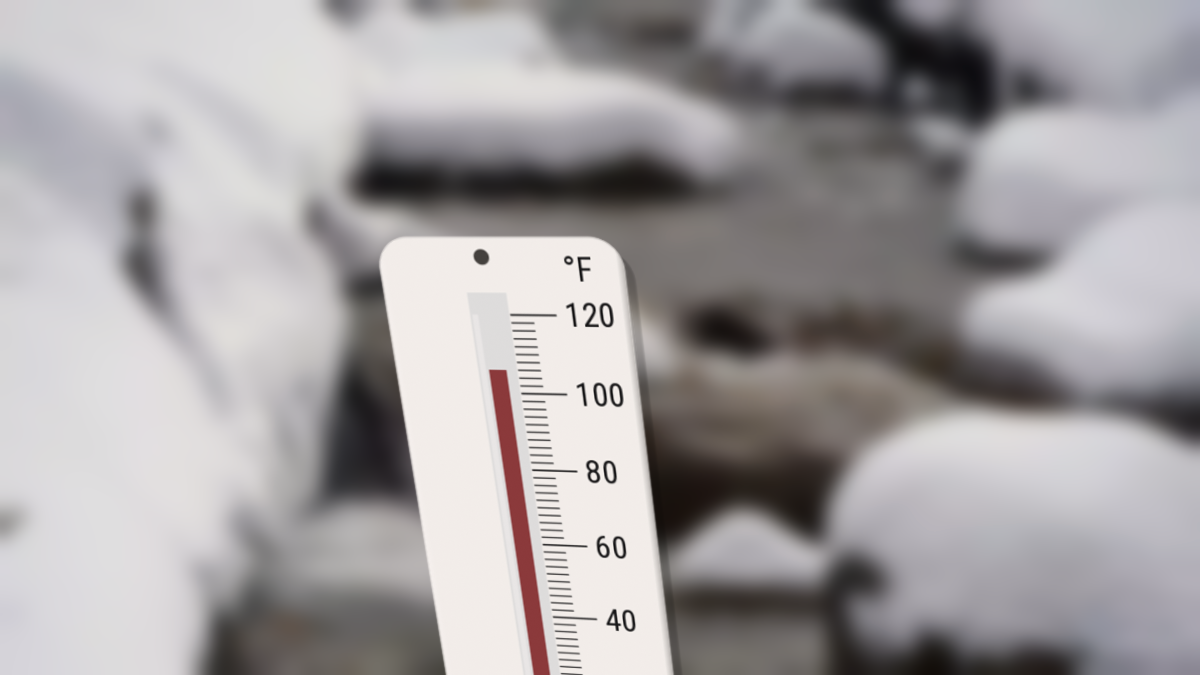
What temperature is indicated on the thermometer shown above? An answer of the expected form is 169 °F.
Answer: 106 °F
